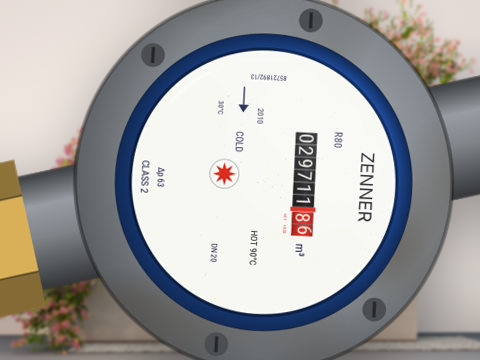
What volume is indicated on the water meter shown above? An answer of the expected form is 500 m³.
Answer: 29711.86 m³
